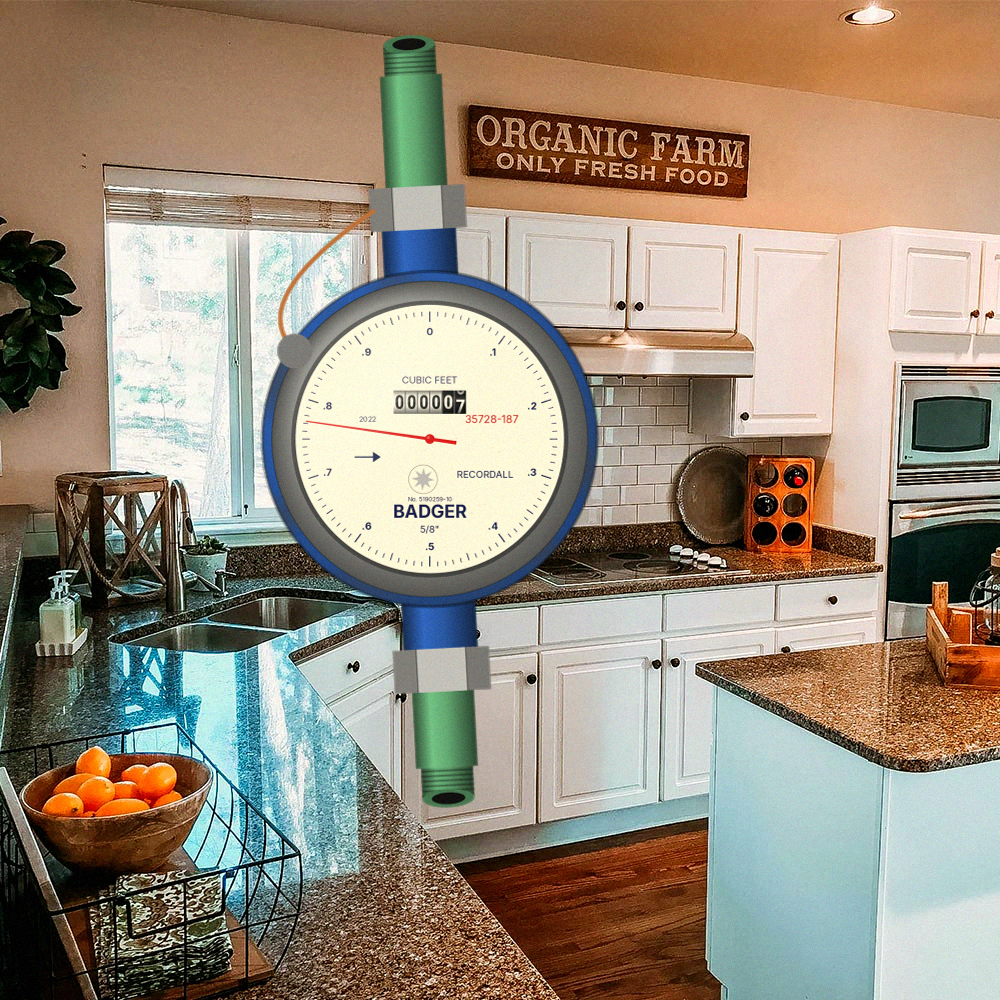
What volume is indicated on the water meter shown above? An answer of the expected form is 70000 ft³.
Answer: 6.77 ft³
